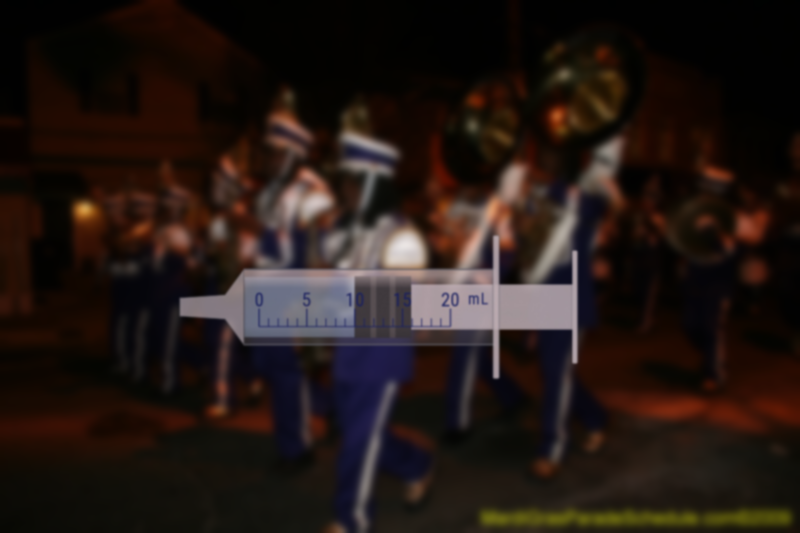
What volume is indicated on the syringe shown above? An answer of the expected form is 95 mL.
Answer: 10 mL
